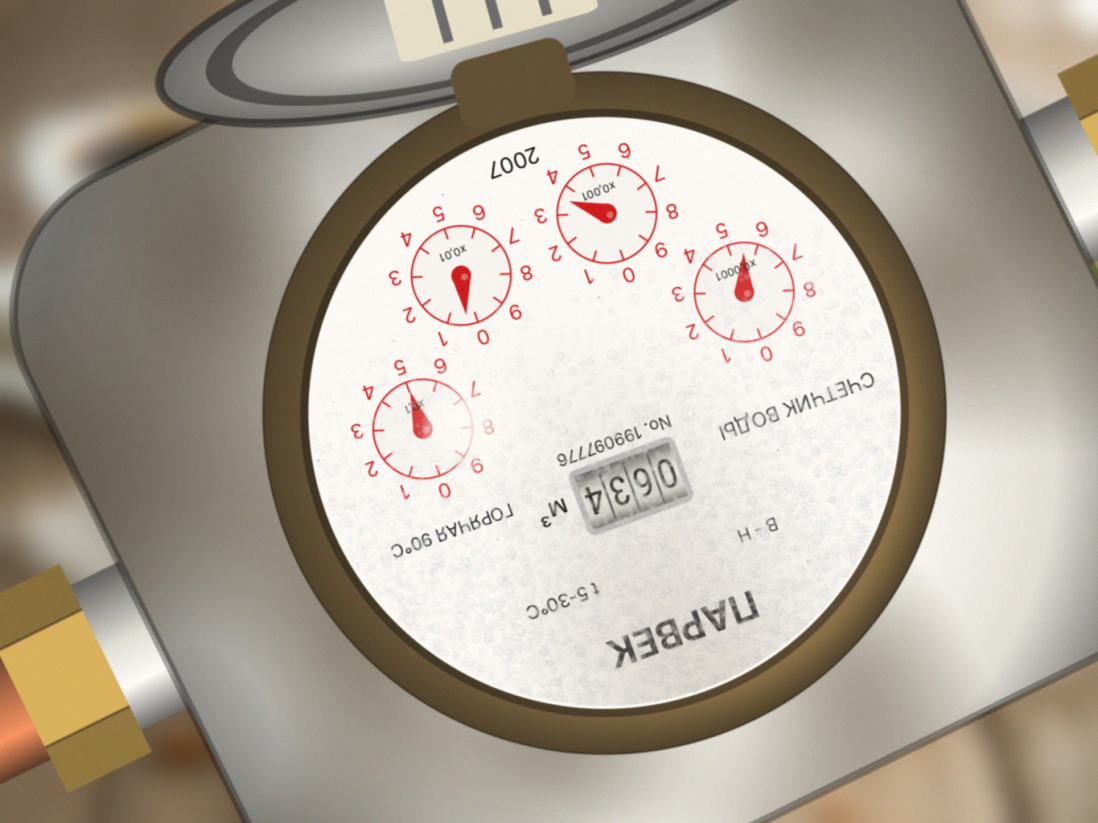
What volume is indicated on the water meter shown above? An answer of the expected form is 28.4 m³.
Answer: 634.5035 m³
